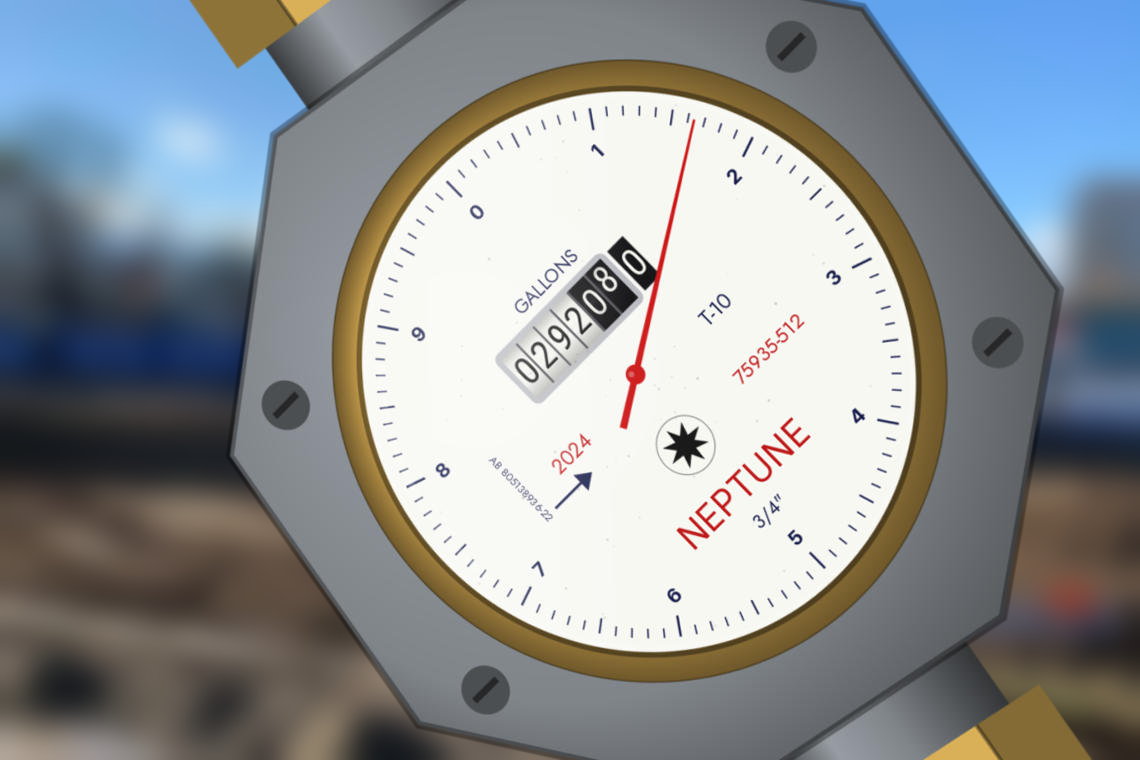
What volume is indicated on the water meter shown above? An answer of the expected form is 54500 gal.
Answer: 292081.6 gal
